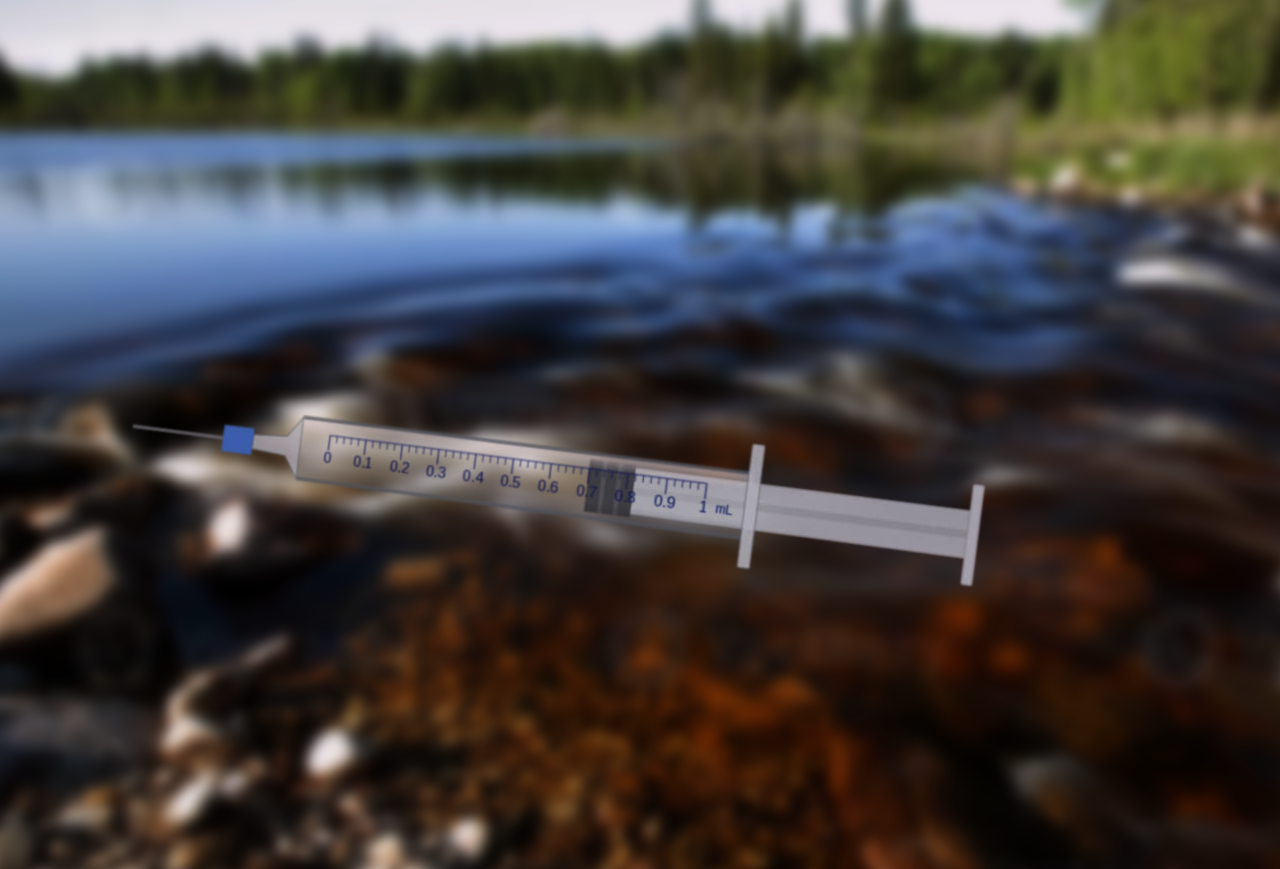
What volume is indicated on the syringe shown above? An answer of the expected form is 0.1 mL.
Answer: 0.7 mL
